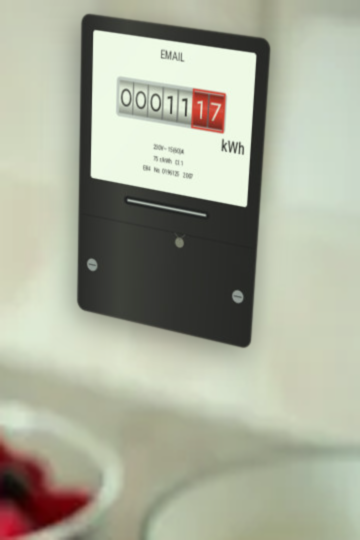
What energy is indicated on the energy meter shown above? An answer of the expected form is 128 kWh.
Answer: 11.17 kWh
